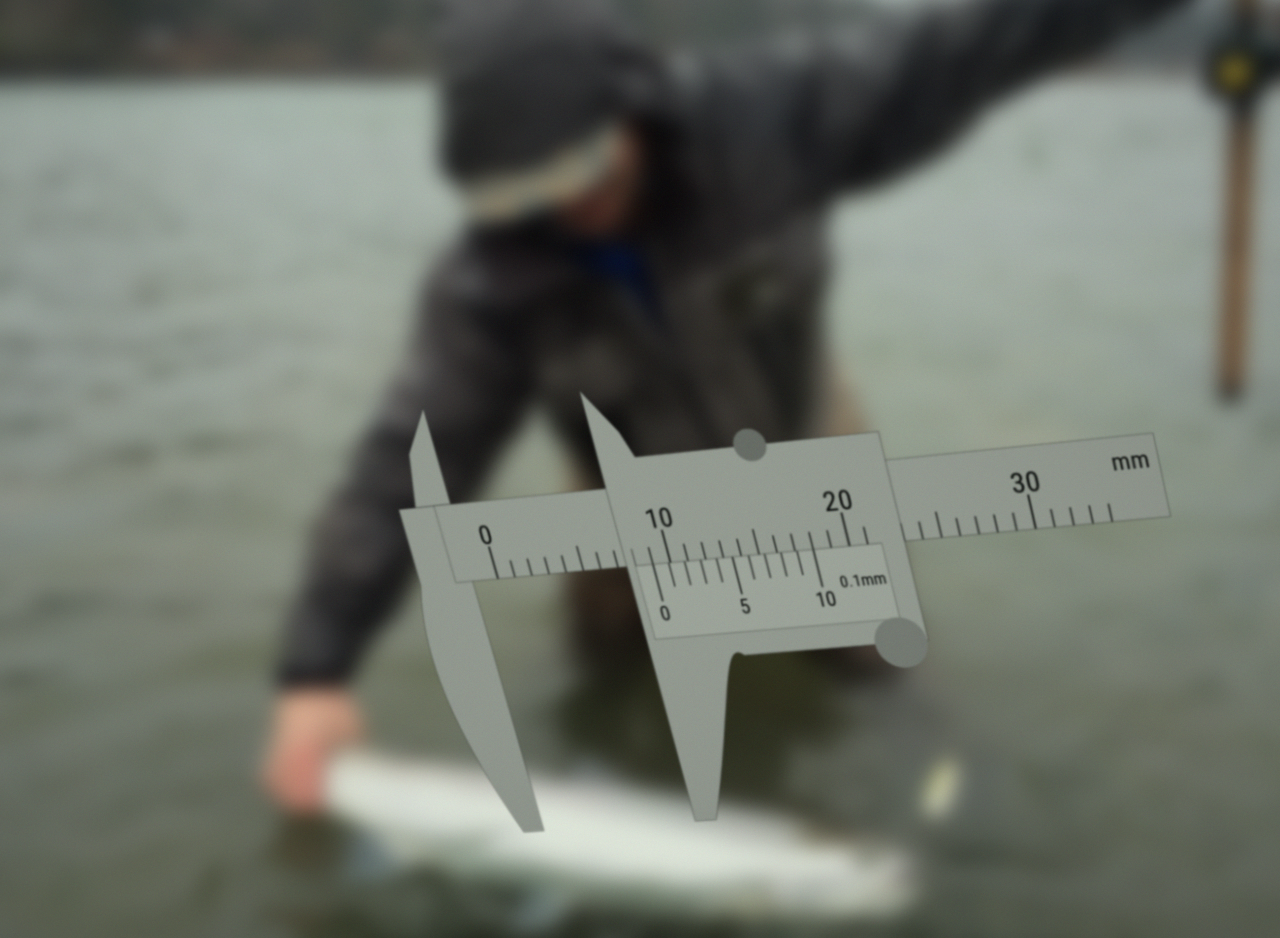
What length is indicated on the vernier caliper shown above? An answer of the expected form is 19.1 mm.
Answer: 9.0 mm
